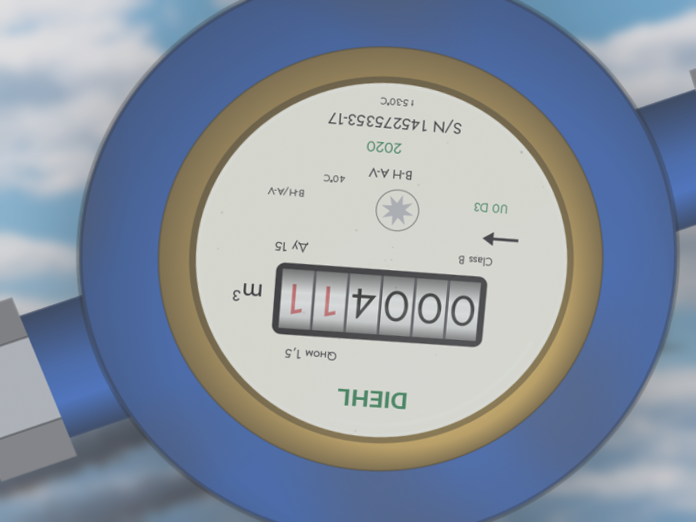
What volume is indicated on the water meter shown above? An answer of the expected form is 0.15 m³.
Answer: 4.11 m³
